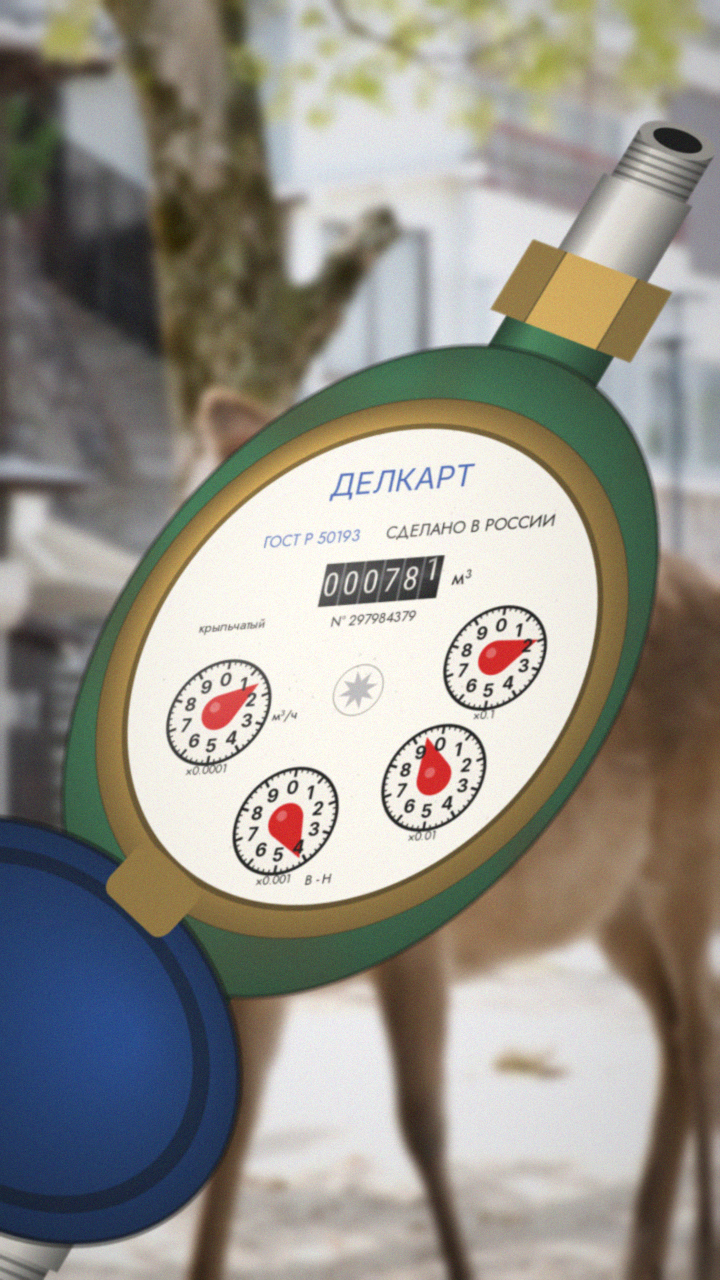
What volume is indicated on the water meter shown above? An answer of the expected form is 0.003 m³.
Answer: 781.1941 m³
